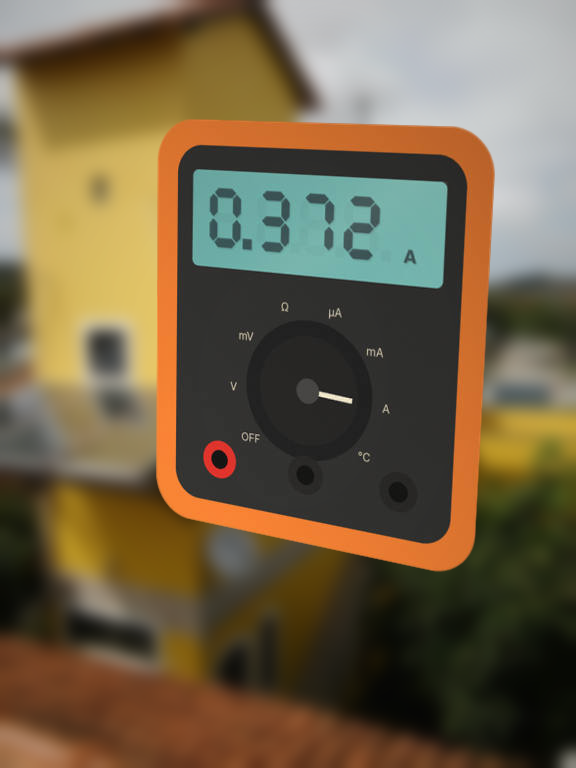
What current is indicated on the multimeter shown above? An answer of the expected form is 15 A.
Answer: 0.372 A
